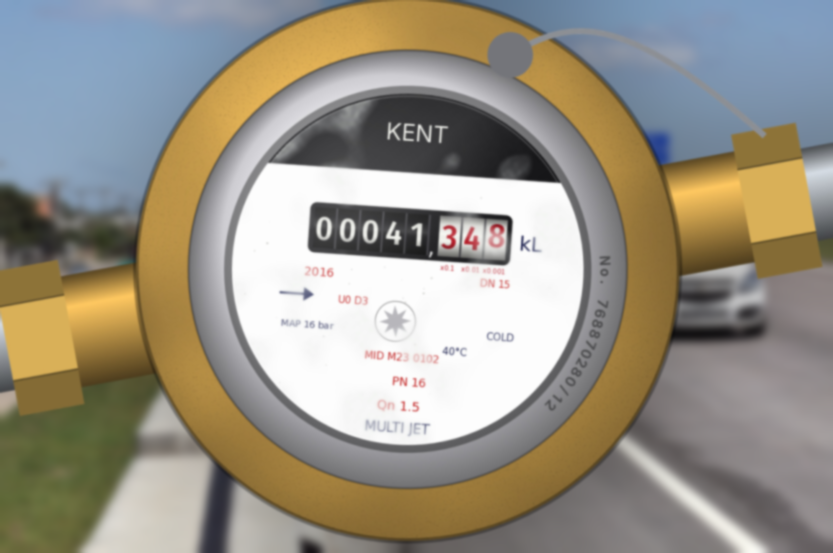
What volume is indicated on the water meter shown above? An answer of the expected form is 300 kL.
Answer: 41.348 kL
